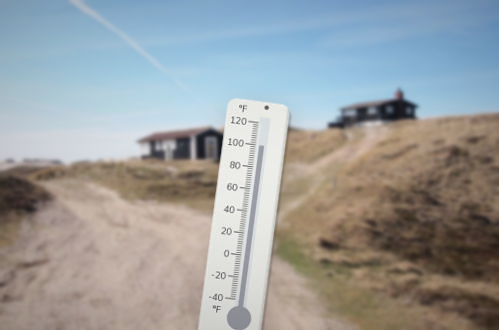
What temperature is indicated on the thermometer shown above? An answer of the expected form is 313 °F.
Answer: 100 °F
